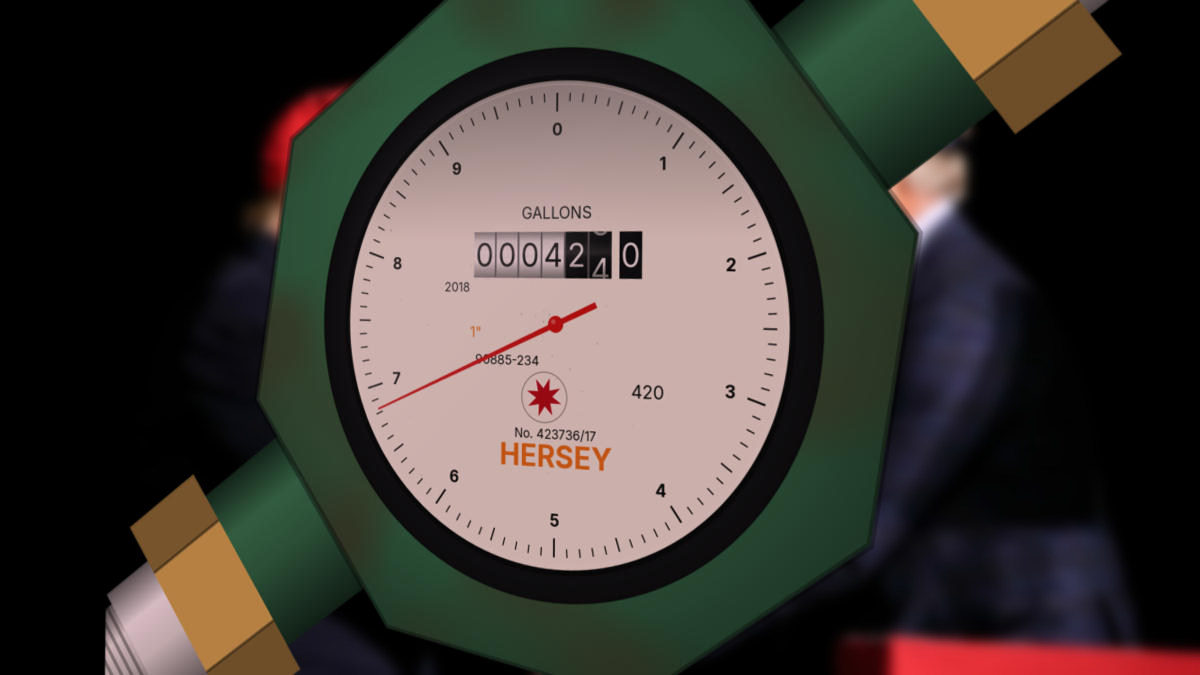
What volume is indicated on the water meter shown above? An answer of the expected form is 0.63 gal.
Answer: 4236.8 gal
